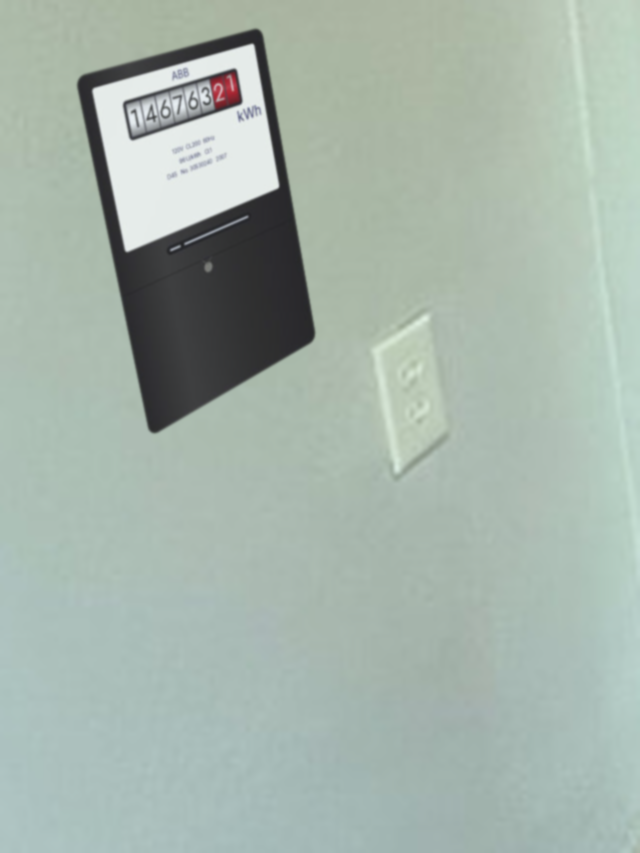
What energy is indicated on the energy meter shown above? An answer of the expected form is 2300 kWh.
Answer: 146763.21 kWh
